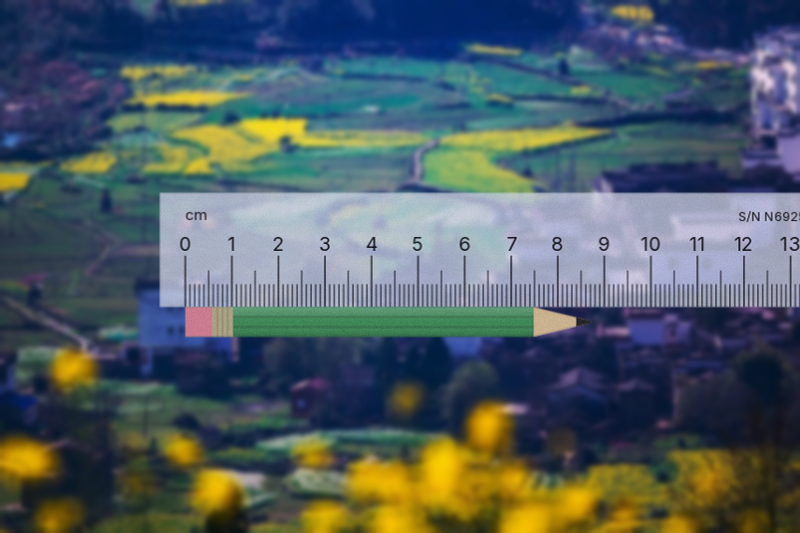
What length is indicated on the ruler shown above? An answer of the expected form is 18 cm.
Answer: 8.7 cm
